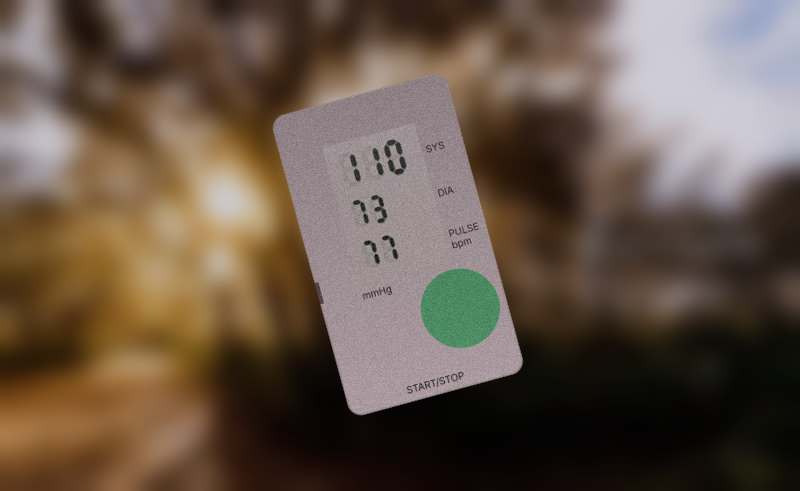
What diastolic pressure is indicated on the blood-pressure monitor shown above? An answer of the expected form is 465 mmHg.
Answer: 73 mmHg
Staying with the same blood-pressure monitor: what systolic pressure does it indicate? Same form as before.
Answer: 110 mmHg
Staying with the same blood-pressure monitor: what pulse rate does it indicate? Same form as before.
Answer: 77 bpm
